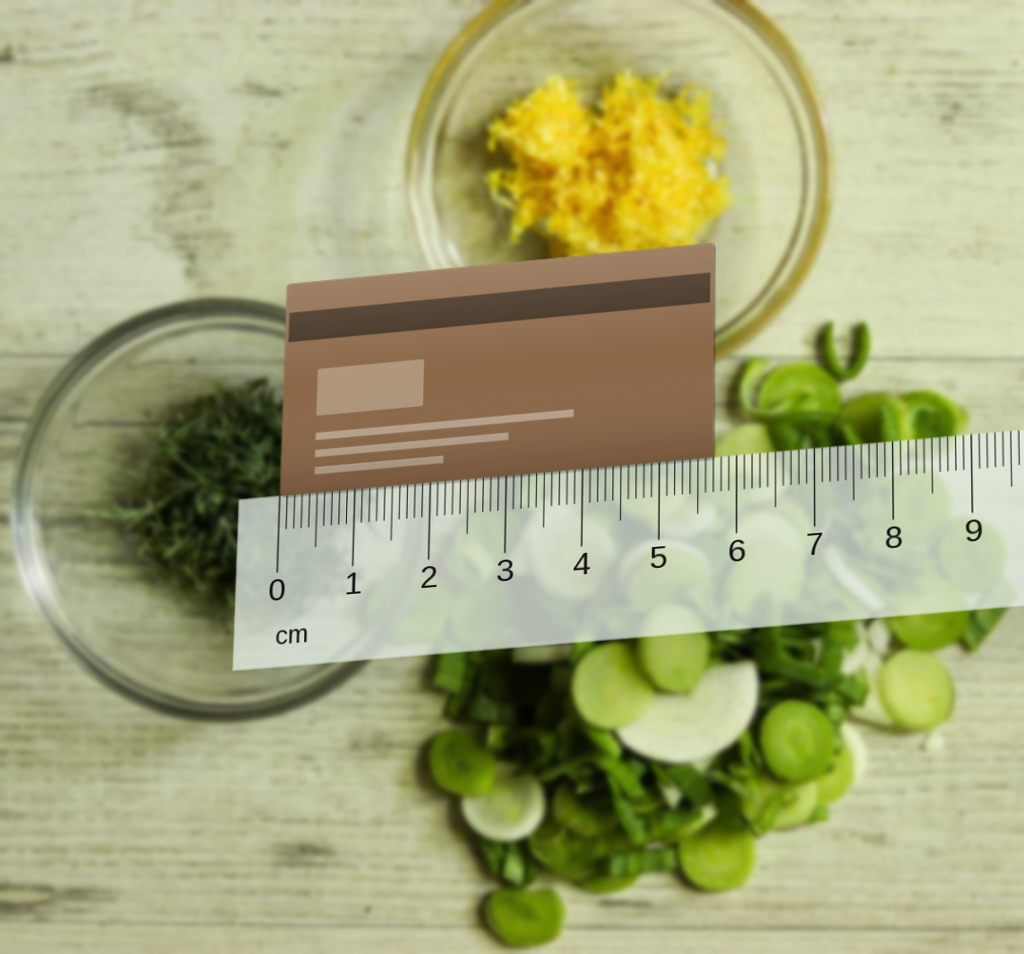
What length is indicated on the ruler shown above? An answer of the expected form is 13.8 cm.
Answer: 5.7 cm
